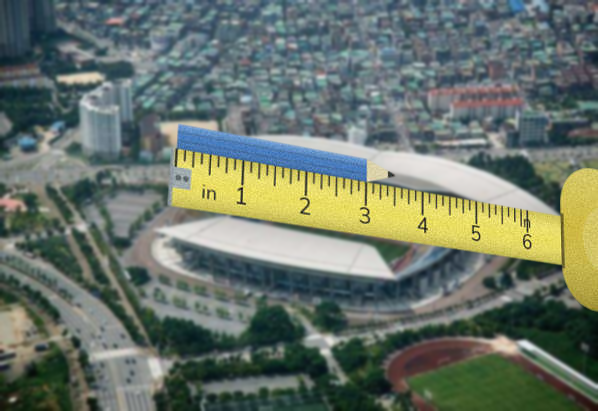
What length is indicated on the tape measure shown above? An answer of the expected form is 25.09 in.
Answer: 3.5 in
